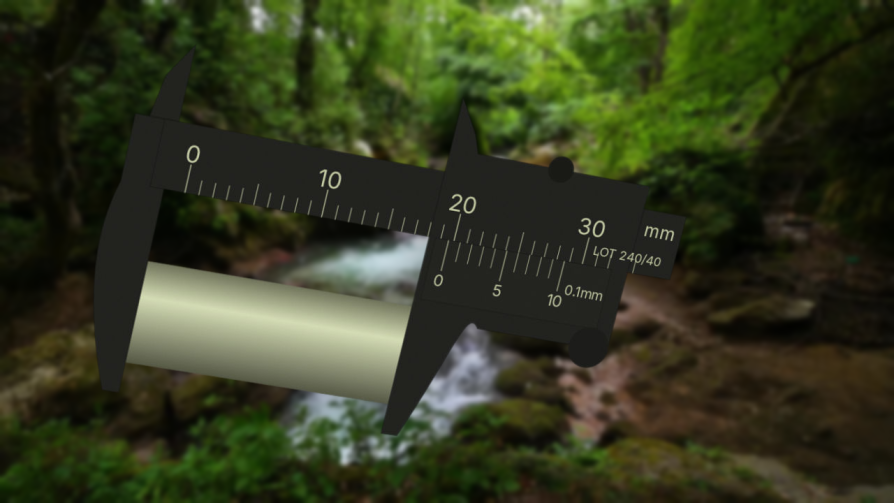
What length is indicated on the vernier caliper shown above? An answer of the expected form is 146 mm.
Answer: 19.6 mm
